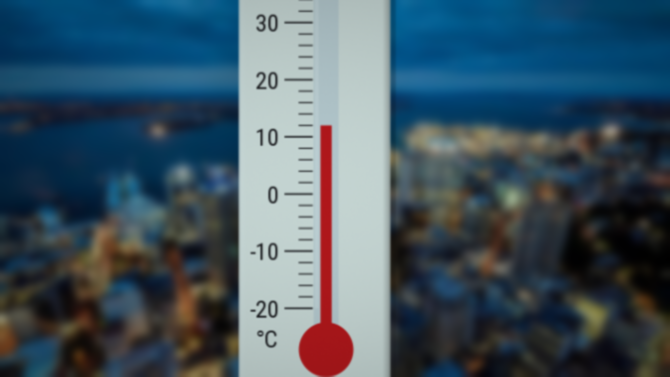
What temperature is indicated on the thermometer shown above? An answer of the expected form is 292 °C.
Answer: 12 °C
